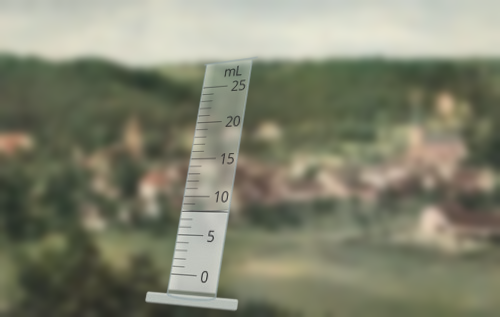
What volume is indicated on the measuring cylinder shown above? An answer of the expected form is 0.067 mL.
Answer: 8 mL
